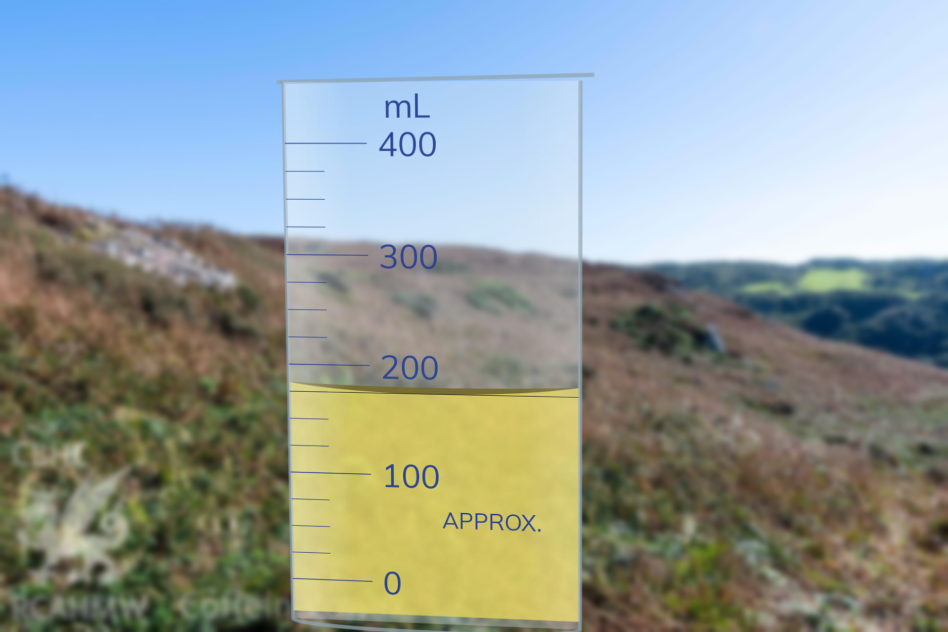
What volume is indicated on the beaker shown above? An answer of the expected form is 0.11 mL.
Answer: 175 mL
